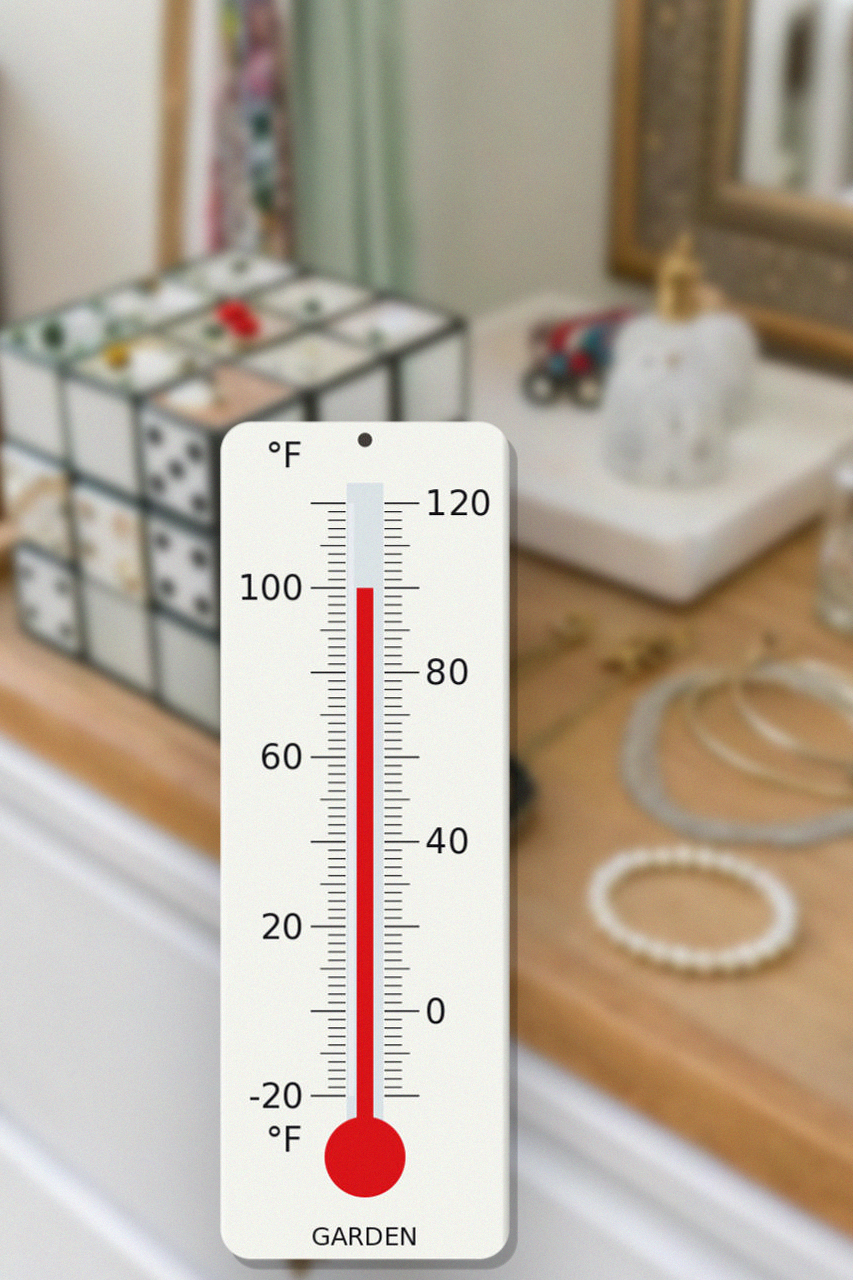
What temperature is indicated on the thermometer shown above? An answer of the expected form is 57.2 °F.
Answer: 100 °F
